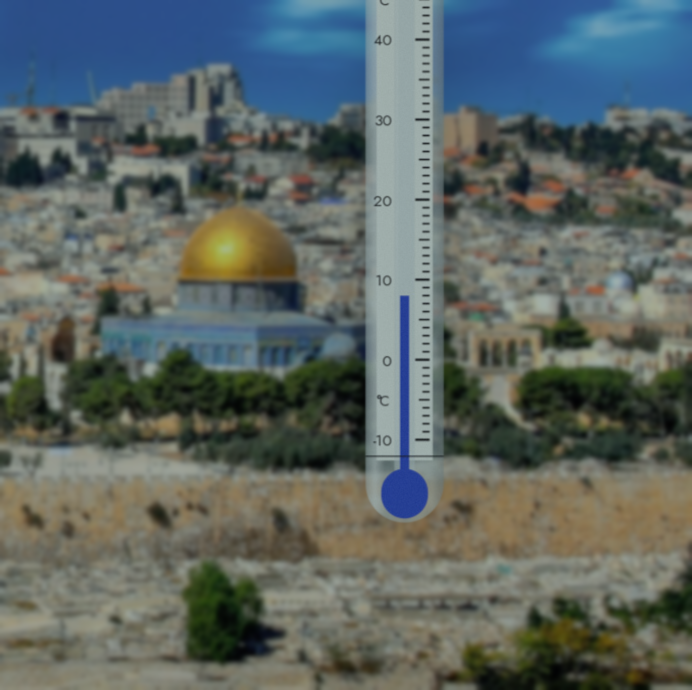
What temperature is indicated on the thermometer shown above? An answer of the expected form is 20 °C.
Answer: 8 °C
